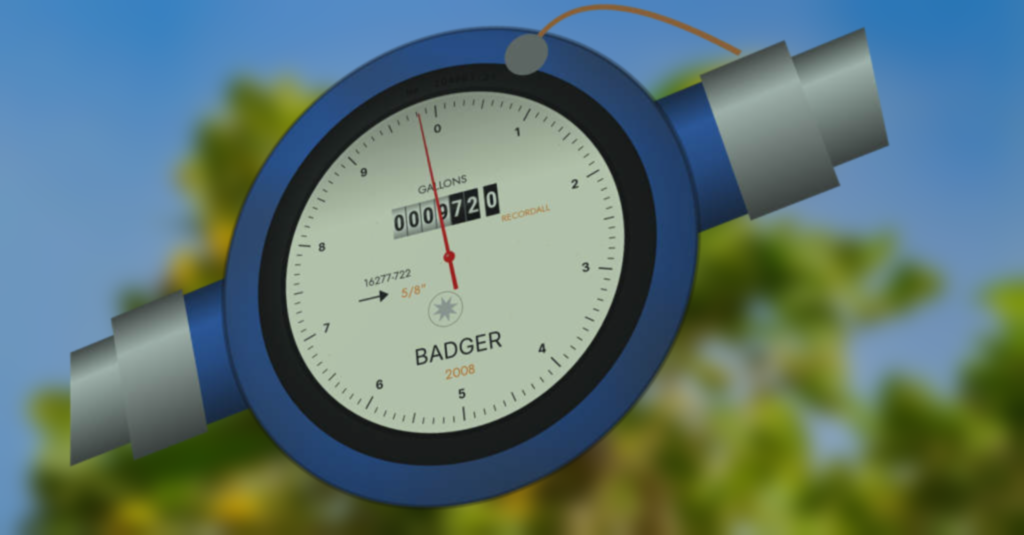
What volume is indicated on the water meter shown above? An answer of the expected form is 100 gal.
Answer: 9719.8 gal
